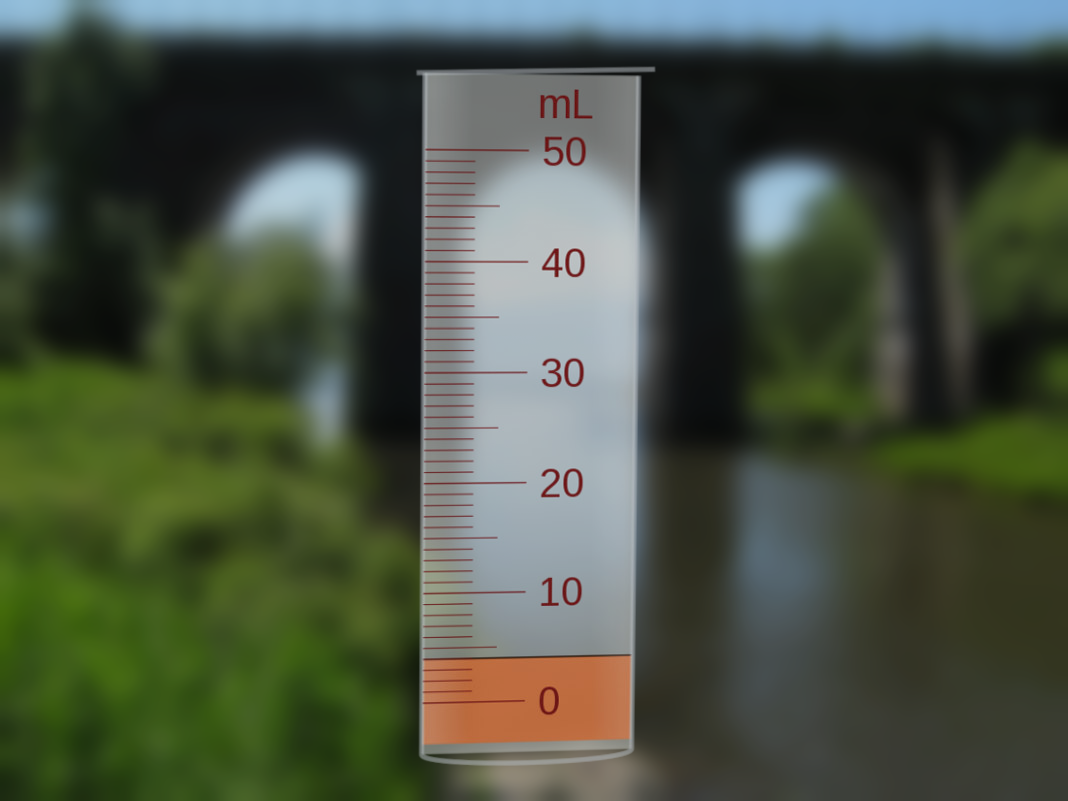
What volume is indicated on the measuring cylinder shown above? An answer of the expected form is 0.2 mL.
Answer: 4 mL
